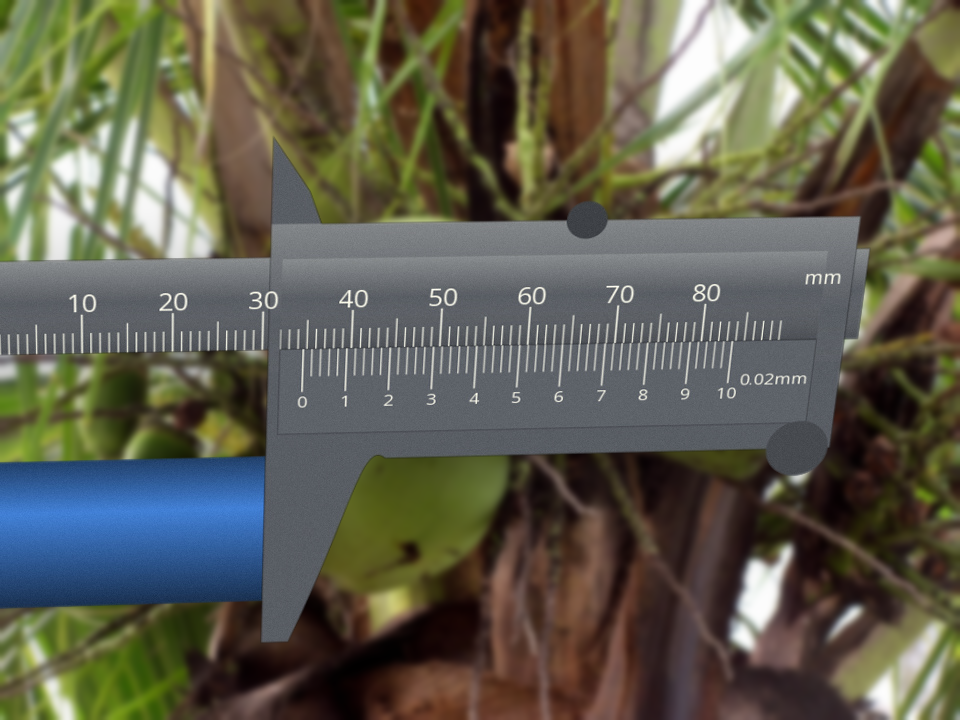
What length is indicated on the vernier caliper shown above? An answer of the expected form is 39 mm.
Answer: 34.6 mm
